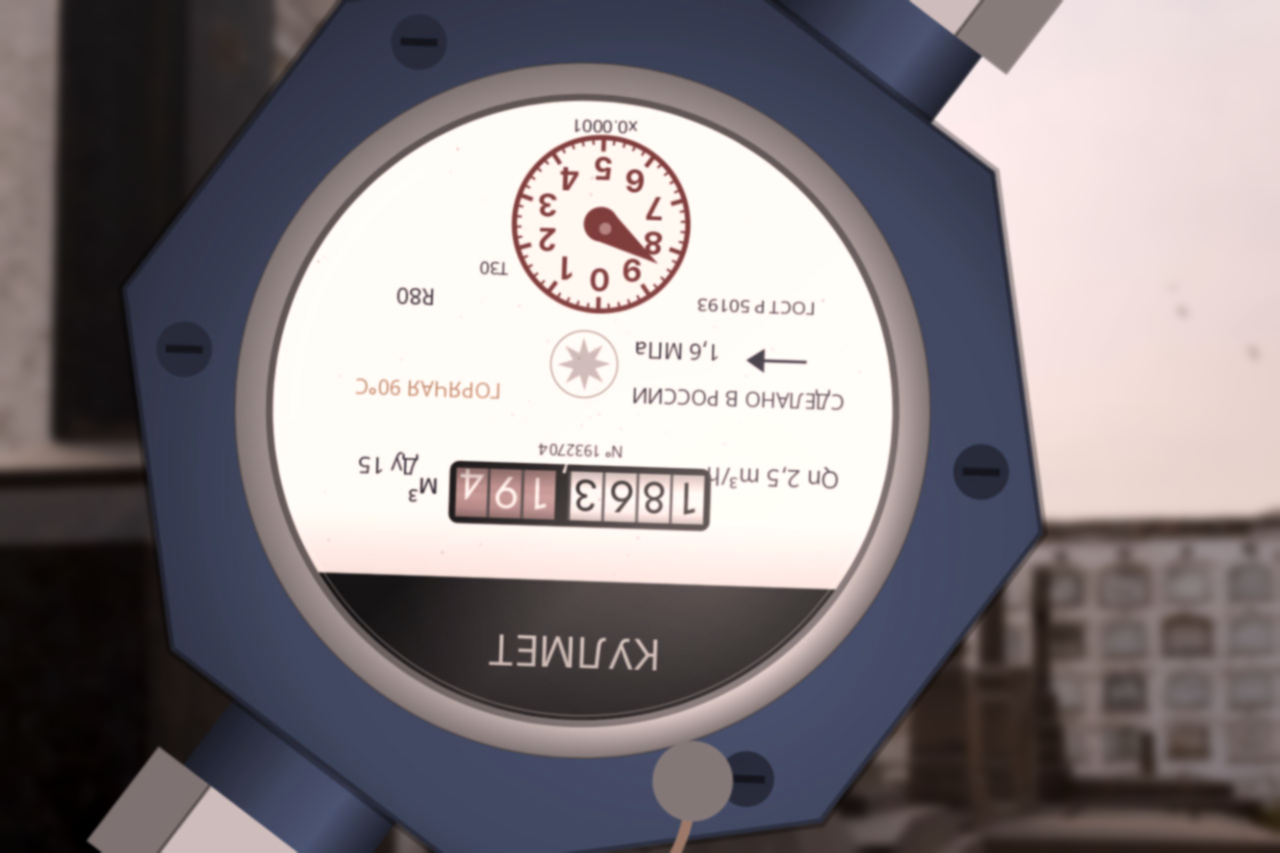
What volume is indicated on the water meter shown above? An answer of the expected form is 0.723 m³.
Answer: 1863.1938 m³
